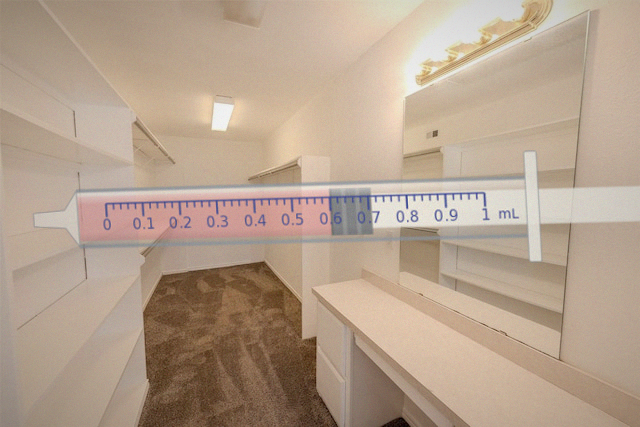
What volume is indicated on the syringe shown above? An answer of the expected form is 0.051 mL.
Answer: 0.6 mL
